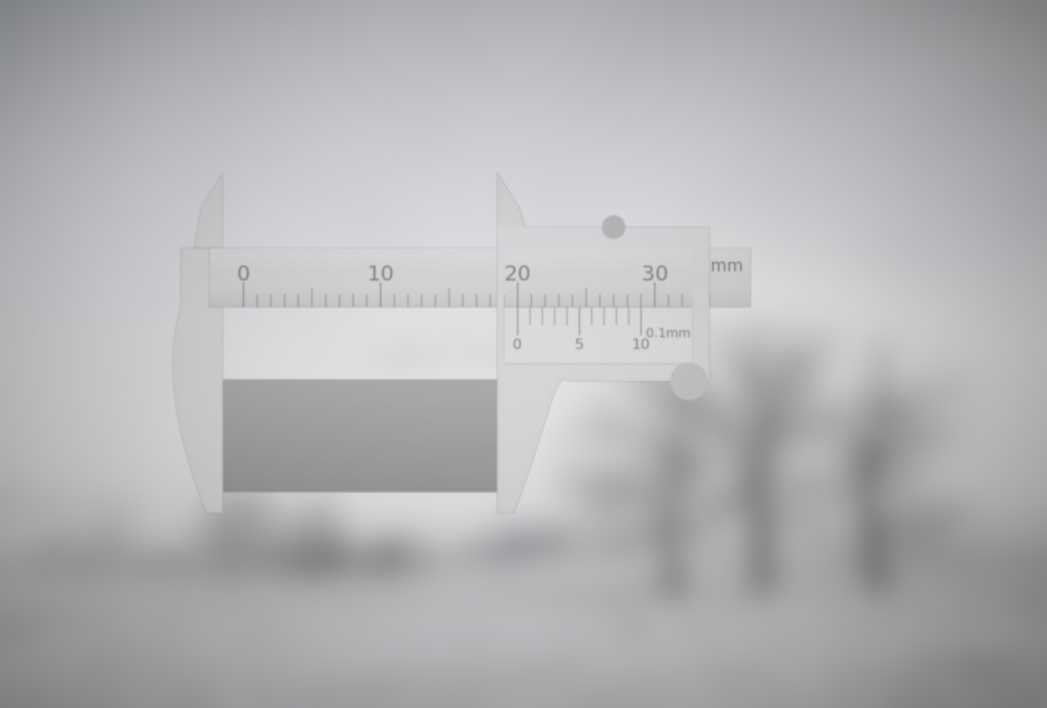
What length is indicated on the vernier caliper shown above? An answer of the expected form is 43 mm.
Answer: 20.0 mm
